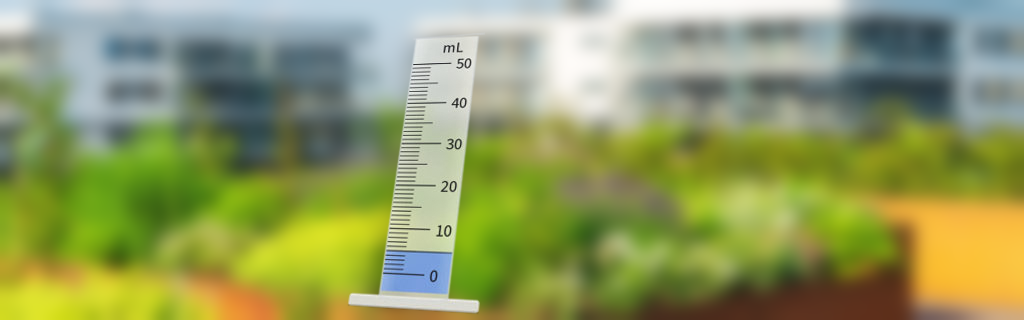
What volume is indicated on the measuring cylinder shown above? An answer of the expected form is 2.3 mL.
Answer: 5 mL
